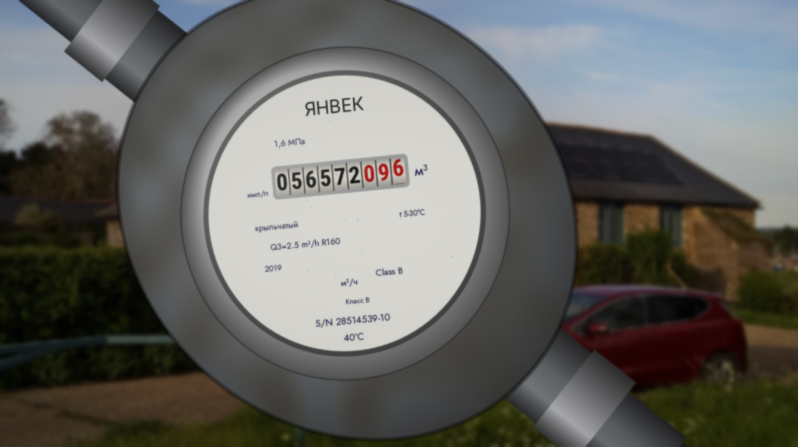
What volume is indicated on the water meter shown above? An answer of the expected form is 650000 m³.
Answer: 56572.096 m³
